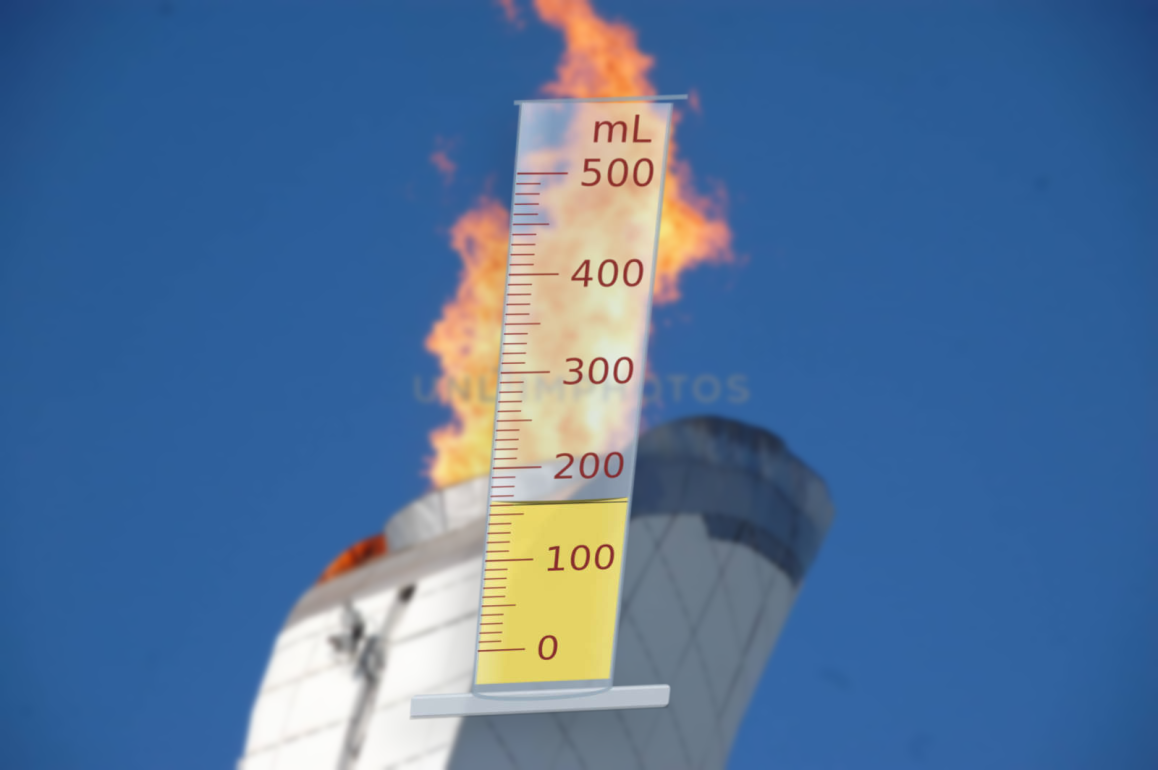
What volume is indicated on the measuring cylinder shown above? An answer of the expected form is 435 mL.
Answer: 160 mL
